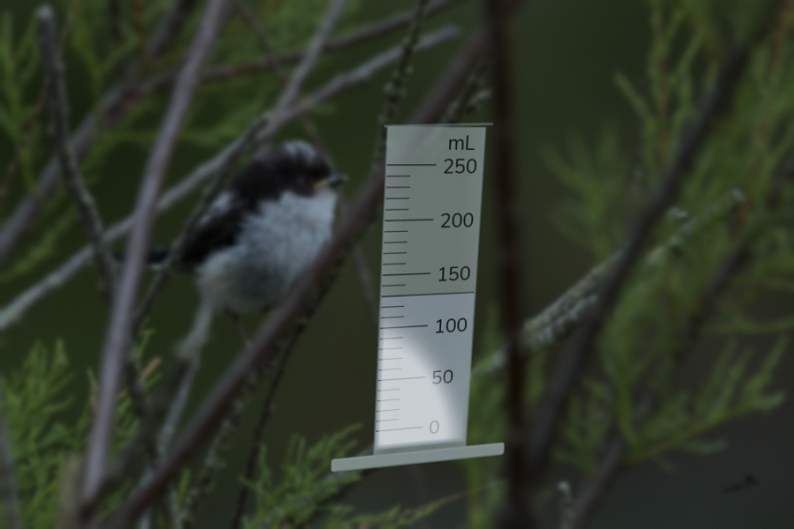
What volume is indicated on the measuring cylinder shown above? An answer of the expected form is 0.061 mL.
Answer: 130 mL
